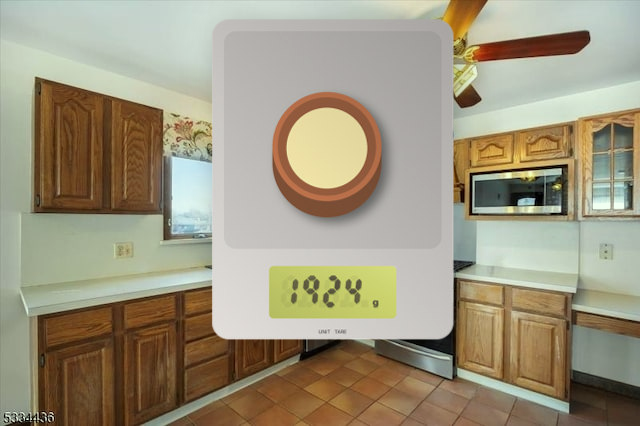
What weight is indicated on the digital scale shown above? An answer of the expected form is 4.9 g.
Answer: 1924 g
